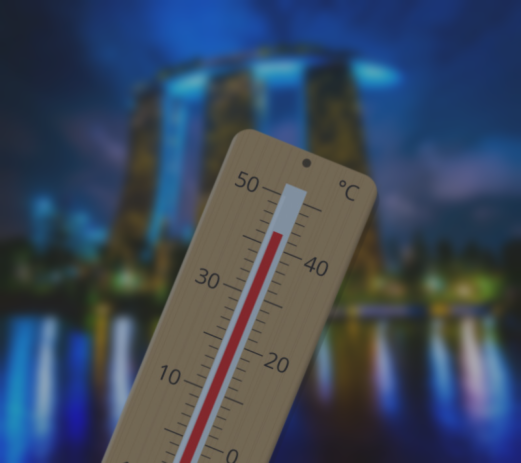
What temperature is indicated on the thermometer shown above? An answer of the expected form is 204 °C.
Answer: 43 °C
